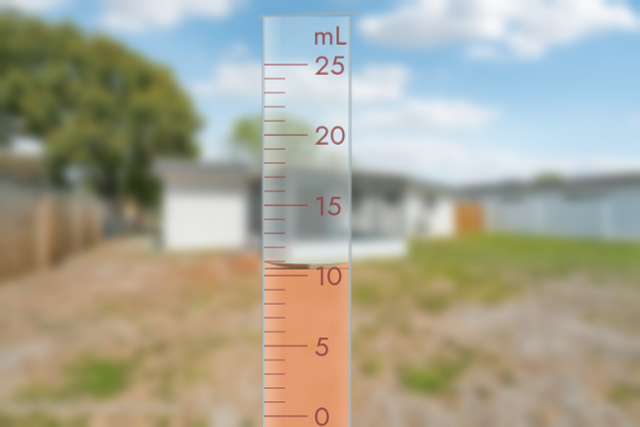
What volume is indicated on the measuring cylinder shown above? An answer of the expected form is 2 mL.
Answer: 10.5 mL
